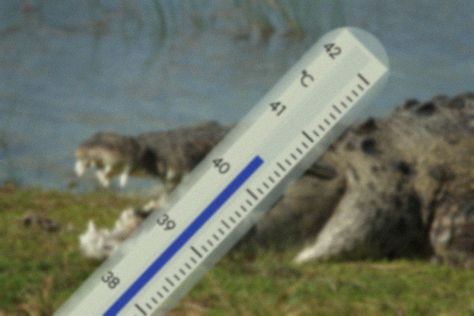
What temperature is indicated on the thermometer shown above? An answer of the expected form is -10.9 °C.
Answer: 40.4 °C
